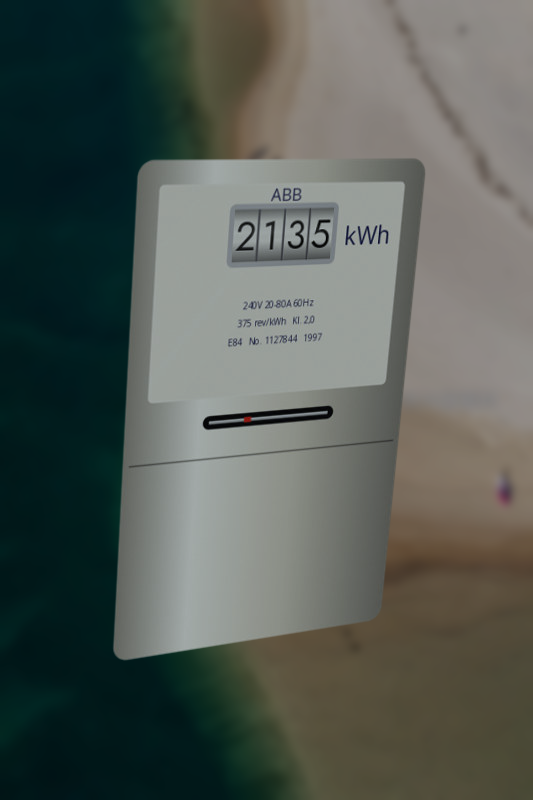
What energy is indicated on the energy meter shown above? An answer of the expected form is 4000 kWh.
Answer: 2135 kWh
